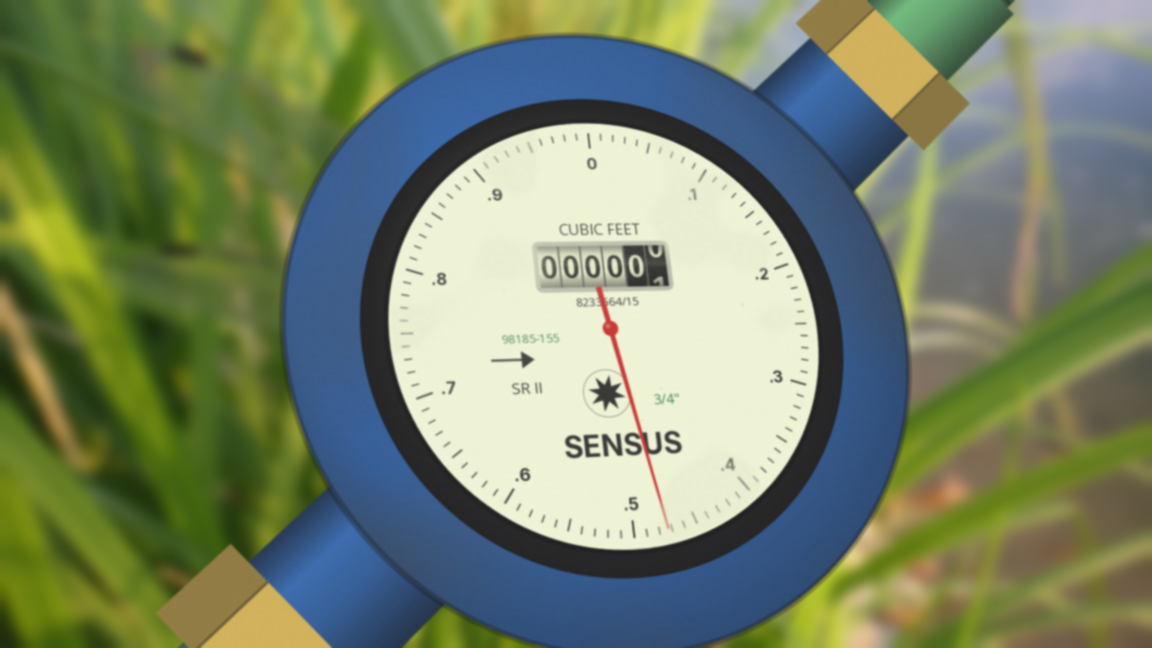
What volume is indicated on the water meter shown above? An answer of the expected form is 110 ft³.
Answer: 0.47 ft³
